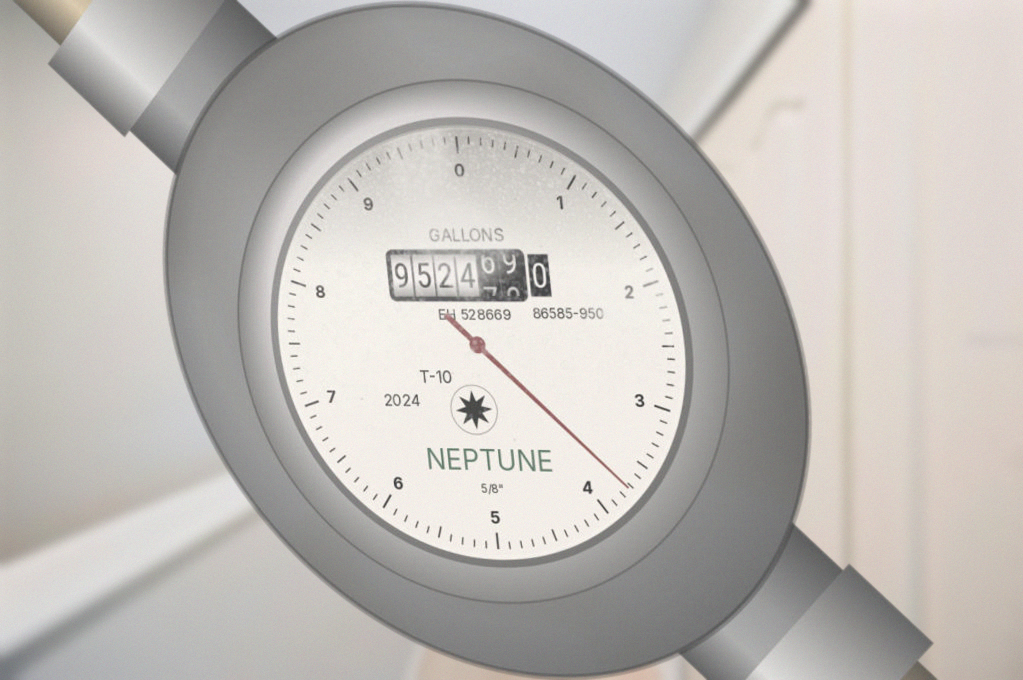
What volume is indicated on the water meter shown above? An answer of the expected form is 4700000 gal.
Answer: 9524693.7 gal
